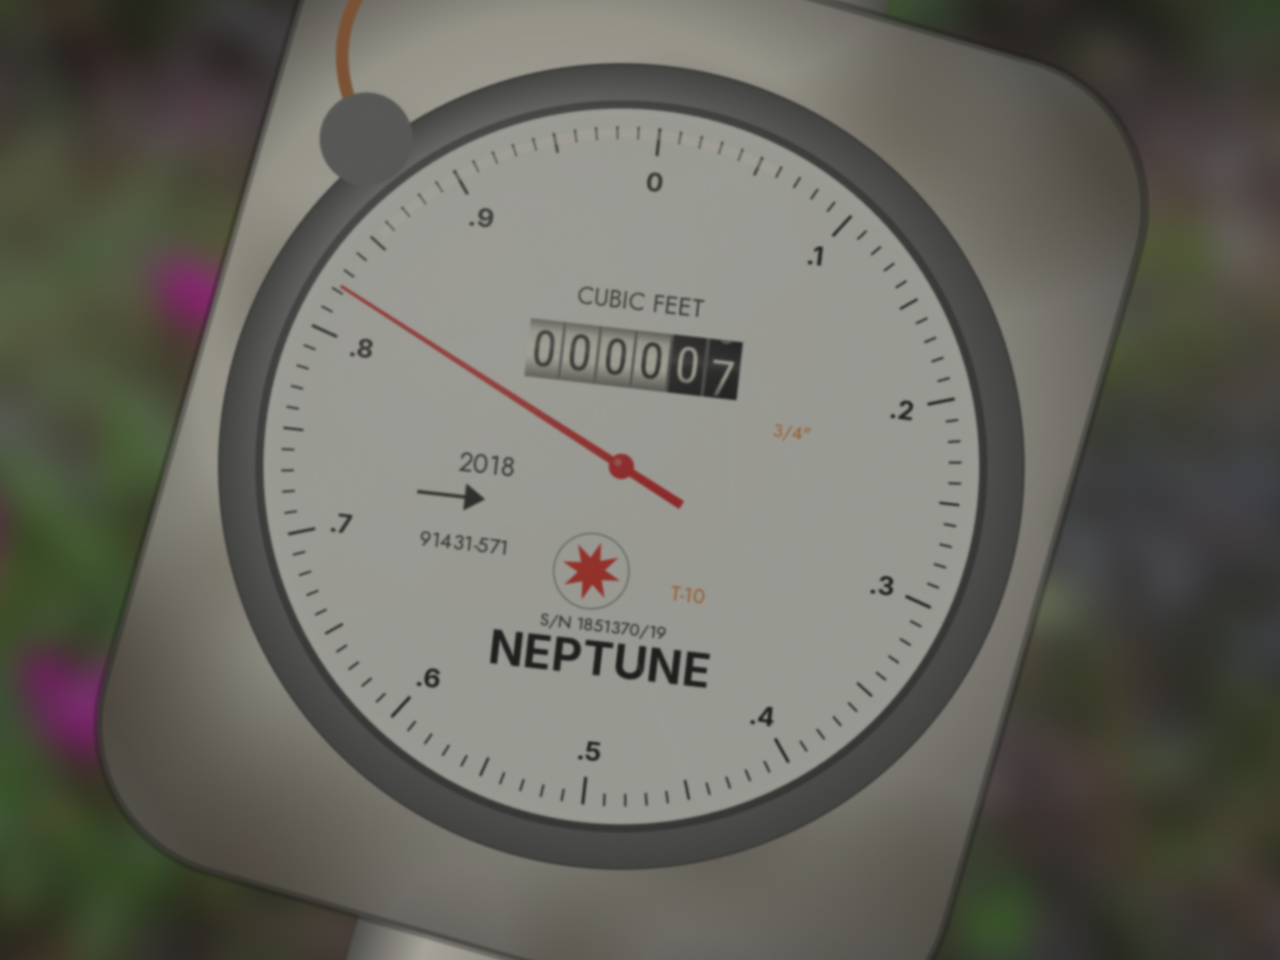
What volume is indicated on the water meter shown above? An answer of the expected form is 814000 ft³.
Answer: 6.82 ft³
